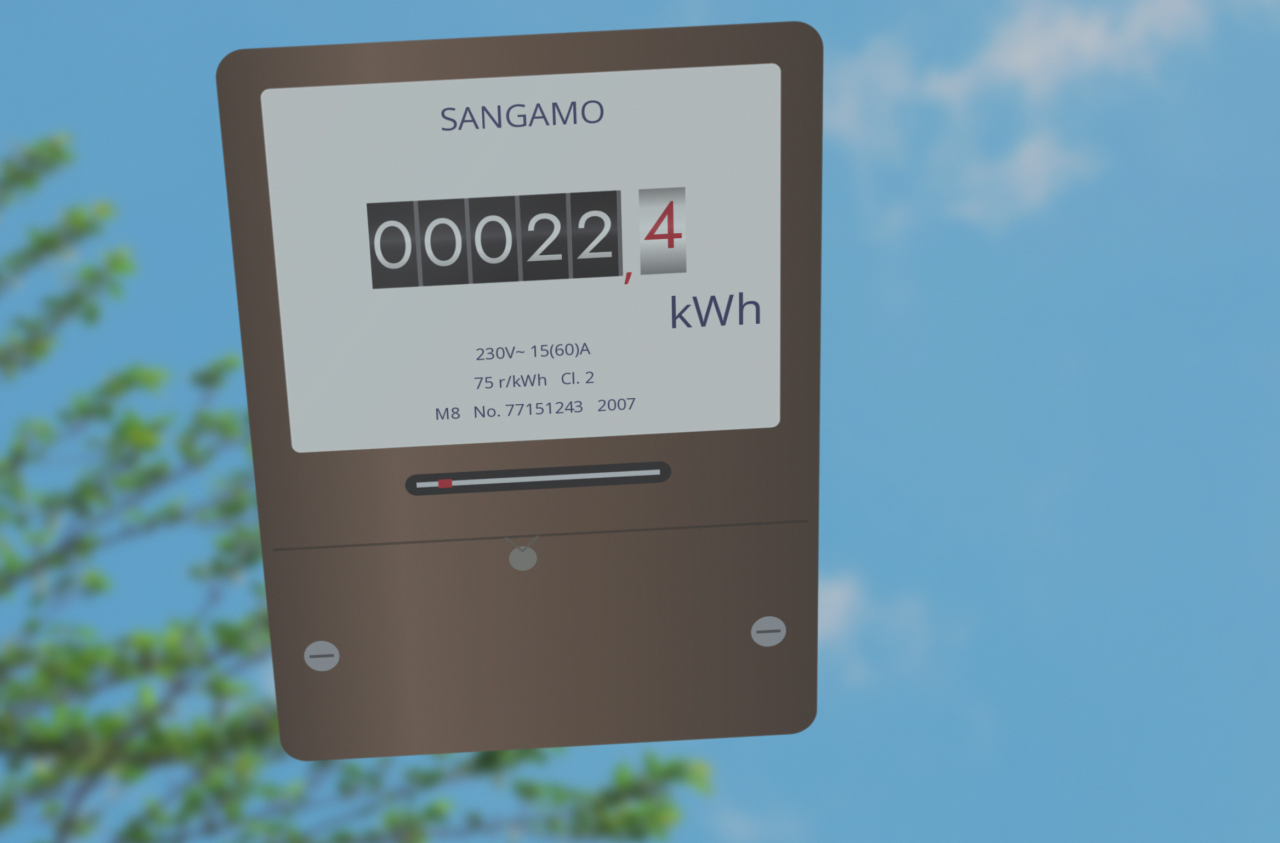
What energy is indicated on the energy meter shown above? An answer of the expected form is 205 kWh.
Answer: 22.4 kWh
